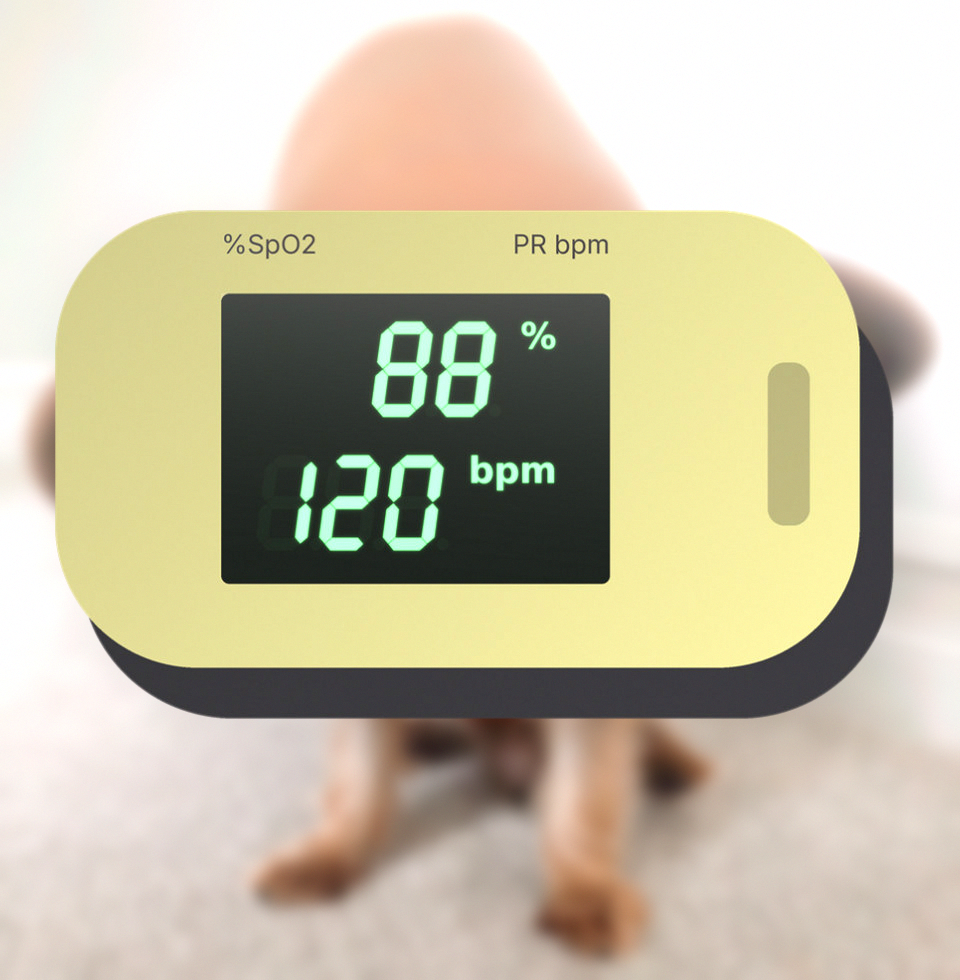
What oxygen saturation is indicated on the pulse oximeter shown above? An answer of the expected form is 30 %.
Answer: 88 %
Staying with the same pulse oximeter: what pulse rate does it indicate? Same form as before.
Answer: 120 bpm
